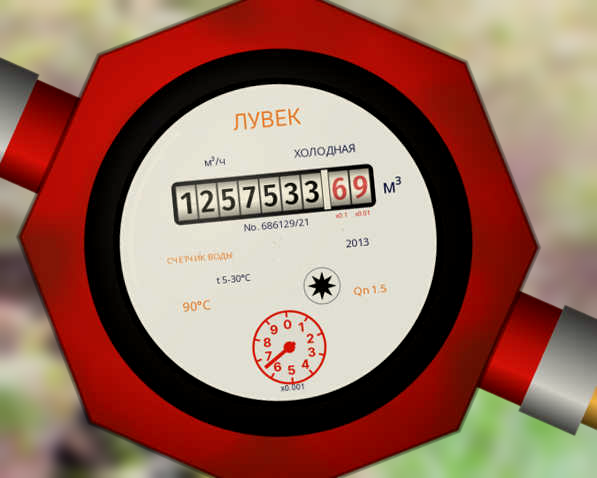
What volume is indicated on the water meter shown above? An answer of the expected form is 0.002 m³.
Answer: 1257533.696 m³
